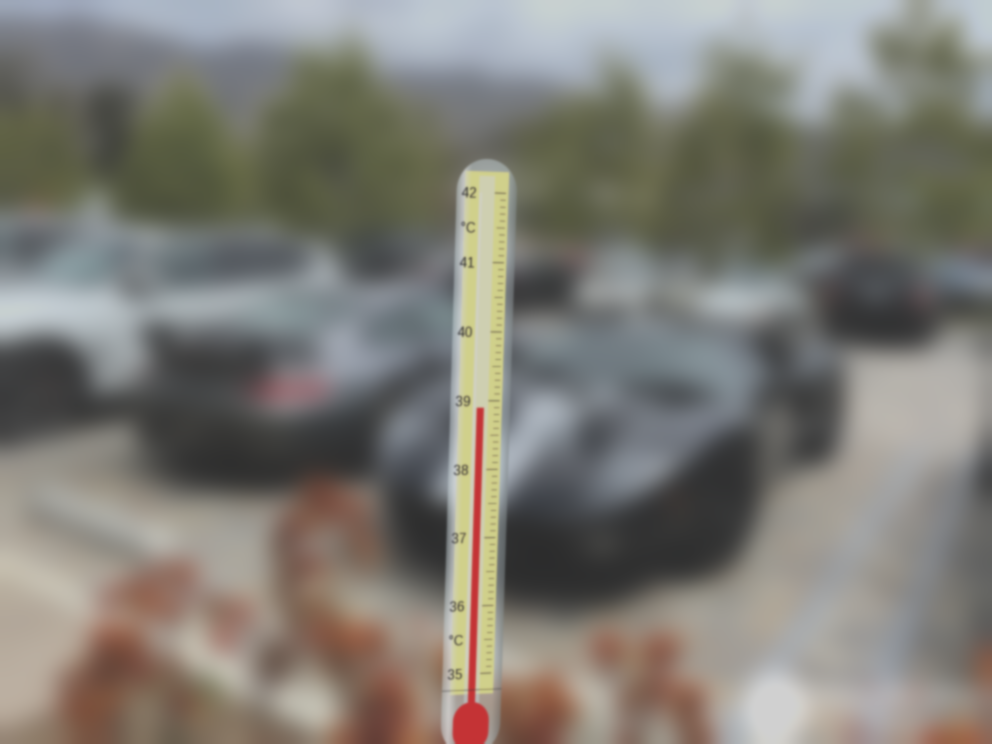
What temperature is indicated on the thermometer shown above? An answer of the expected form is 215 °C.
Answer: 38.9 °C
